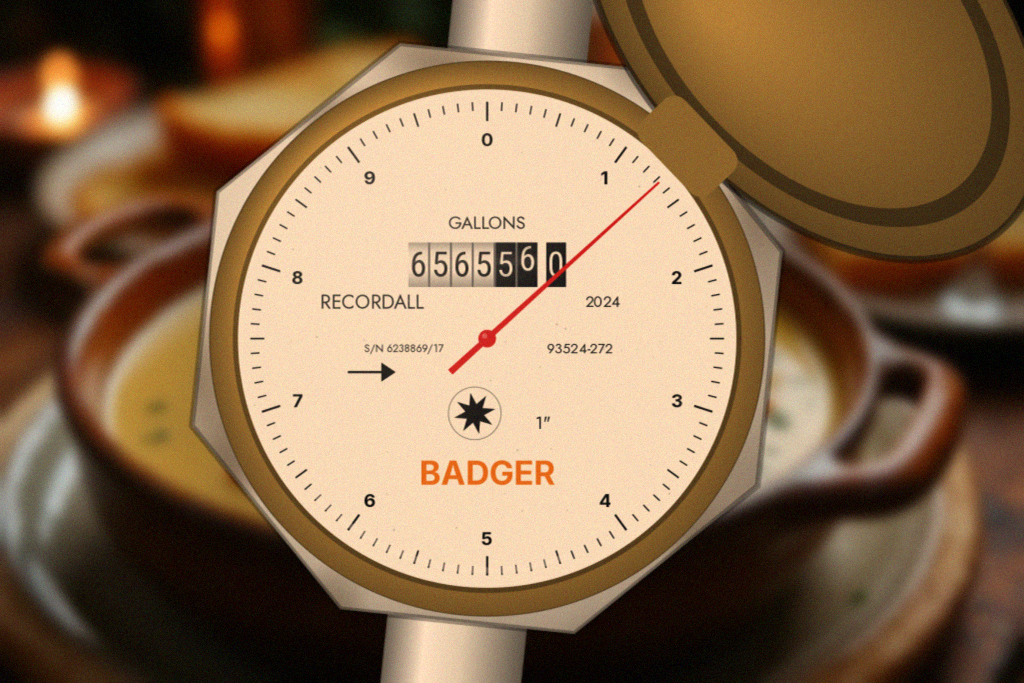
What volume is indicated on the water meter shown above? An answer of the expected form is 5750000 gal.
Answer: 6565561.3 gal
